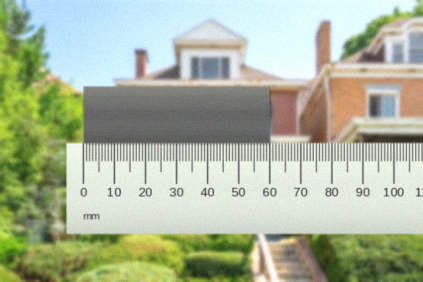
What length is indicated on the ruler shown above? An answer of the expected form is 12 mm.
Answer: 60 mm
